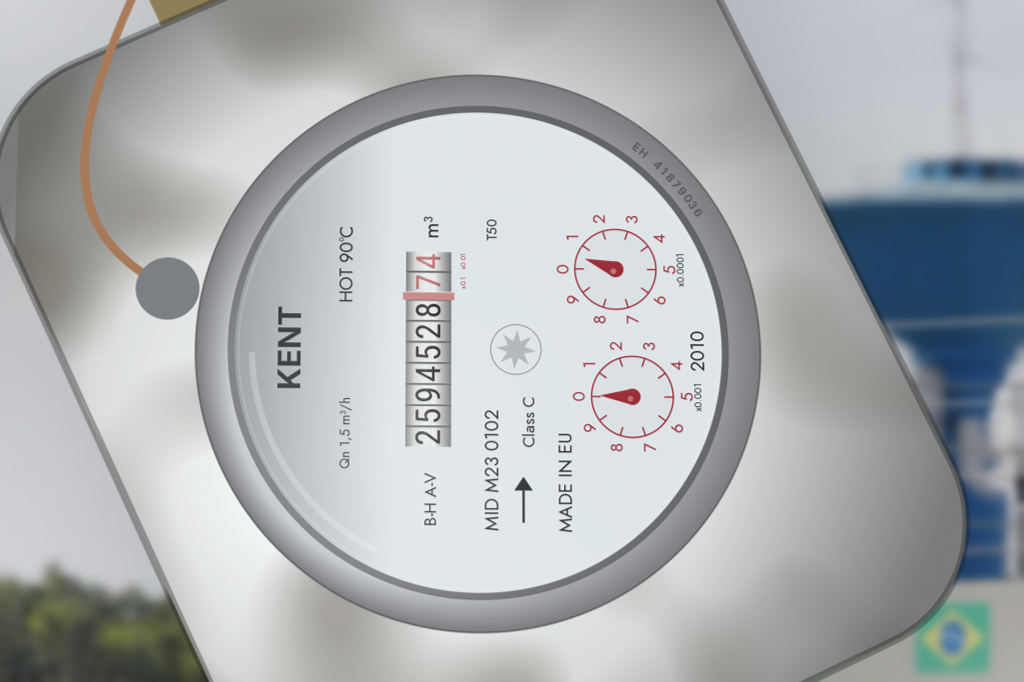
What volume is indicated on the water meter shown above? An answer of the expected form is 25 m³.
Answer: 2594528.7400 m³
